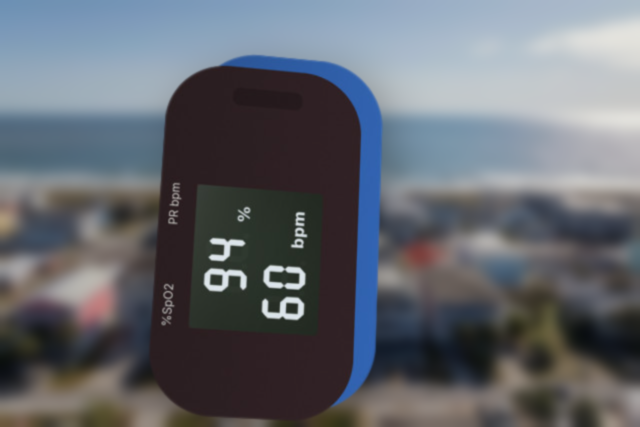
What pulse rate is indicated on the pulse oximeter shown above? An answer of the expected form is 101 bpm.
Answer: 60 bpm
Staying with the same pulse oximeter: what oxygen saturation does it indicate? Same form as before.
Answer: 94 %
